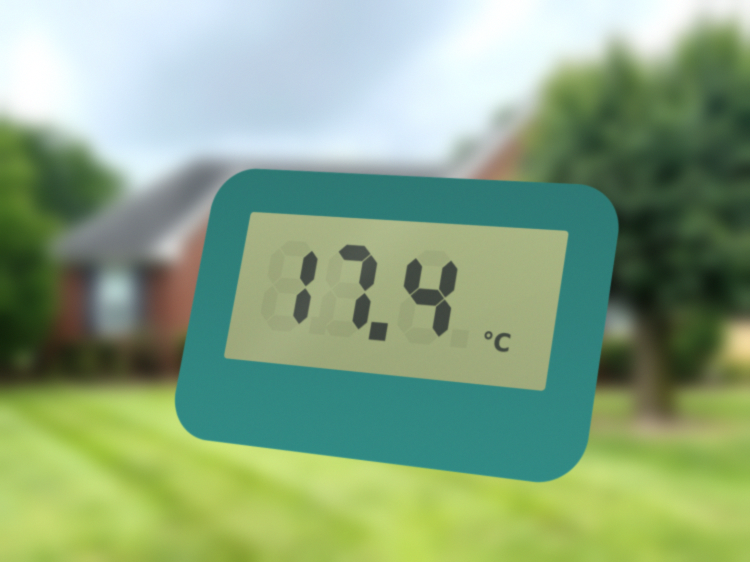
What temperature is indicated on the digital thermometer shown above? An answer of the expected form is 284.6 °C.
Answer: 17.4 °C
